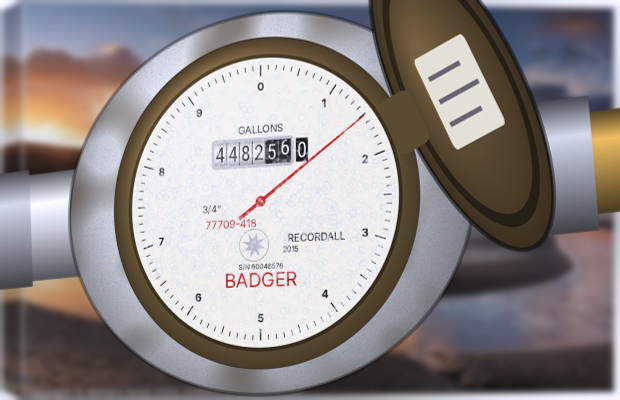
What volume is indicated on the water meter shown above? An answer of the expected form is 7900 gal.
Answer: 4482561.5 gal
